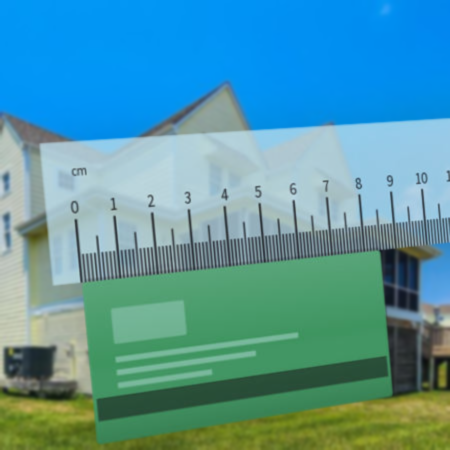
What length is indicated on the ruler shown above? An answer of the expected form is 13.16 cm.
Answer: 8.5 cm
